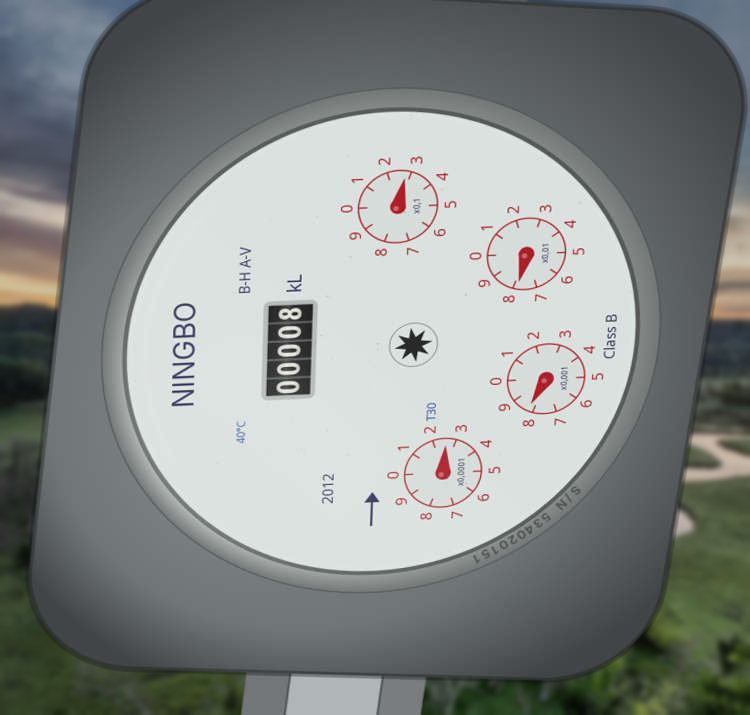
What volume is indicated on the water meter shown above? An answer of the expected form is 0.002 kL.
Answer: 8.2782 kL
